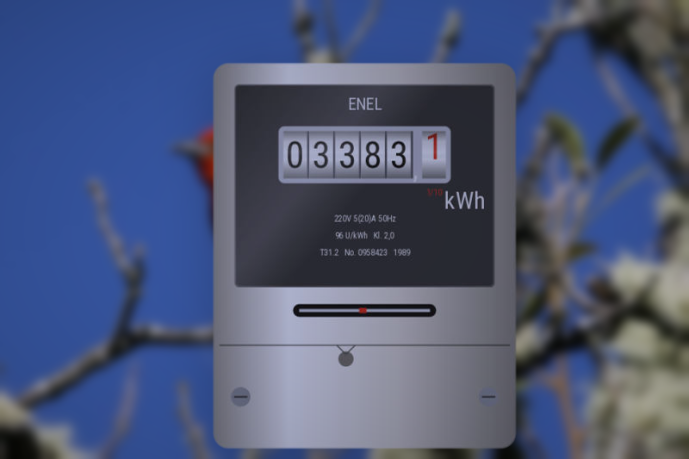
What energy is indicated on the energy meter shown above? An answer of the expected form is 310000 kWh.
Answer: 3383.1 kWh
